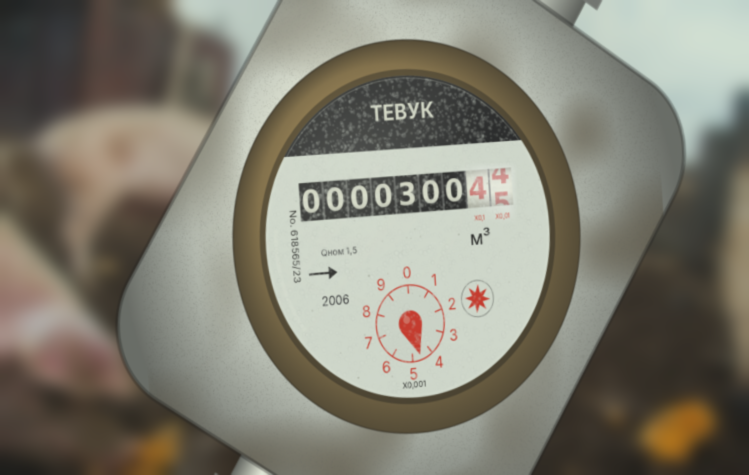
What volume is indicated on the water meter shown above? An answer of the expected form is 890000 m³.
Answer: 300.444 m³
